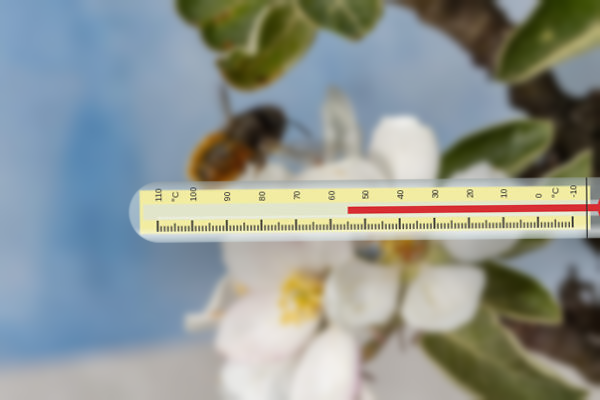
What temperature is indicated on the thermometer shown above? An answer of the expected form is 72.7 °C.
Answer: 55 °C
